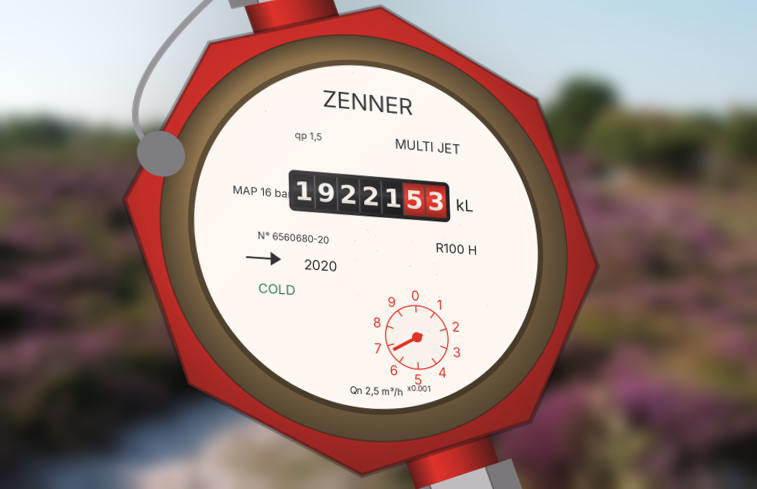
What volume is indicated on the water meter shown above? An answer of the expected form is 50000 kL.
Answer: 19221.536 kL
